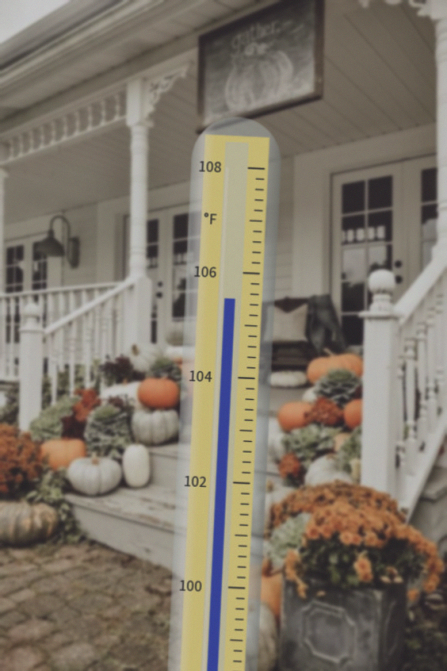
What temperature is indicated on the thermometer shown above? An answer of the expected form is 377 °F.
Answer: 105.5 °F
